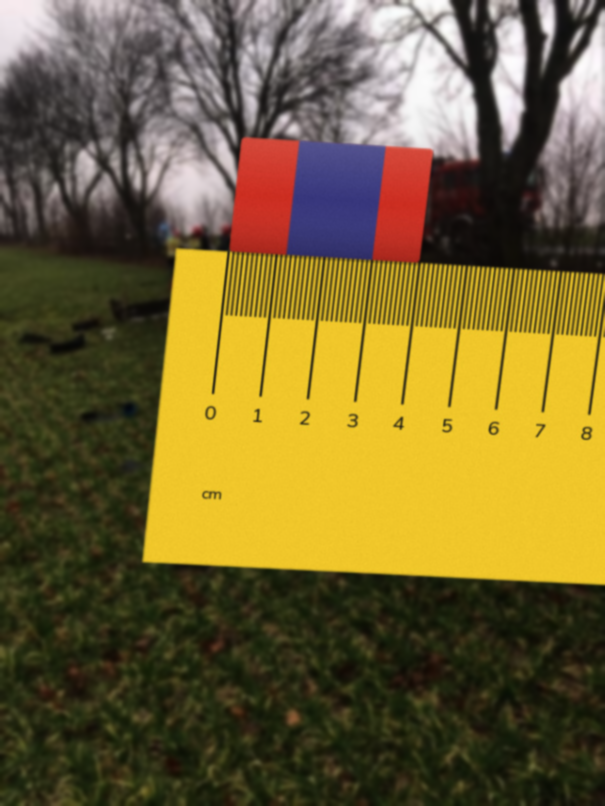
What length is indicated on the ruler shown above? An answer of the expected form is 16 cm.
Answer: 4 cm
